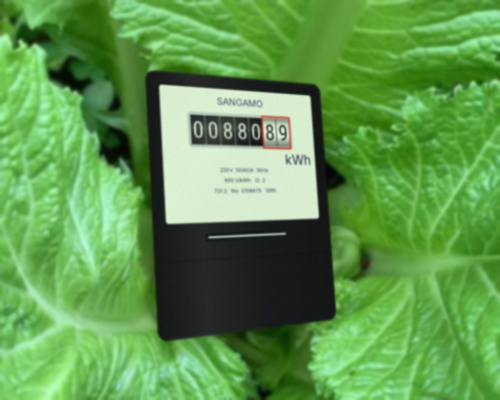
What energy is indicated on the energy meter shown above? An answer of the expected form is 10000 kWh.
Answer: 880.89 kWh
